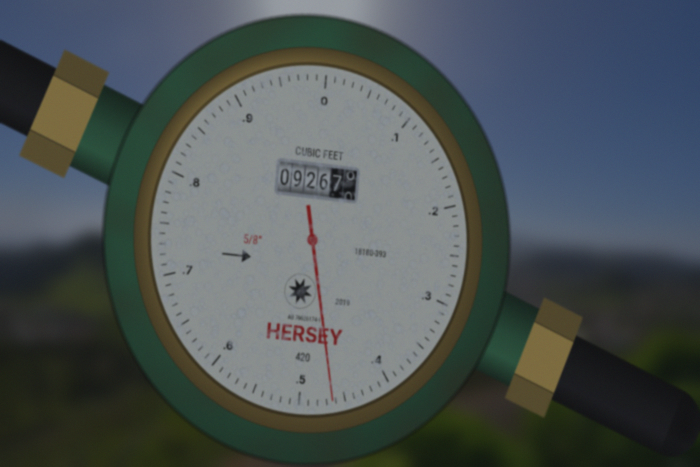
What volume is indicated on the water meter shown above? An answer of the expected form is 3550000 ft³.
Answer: 92678.46 ft³
